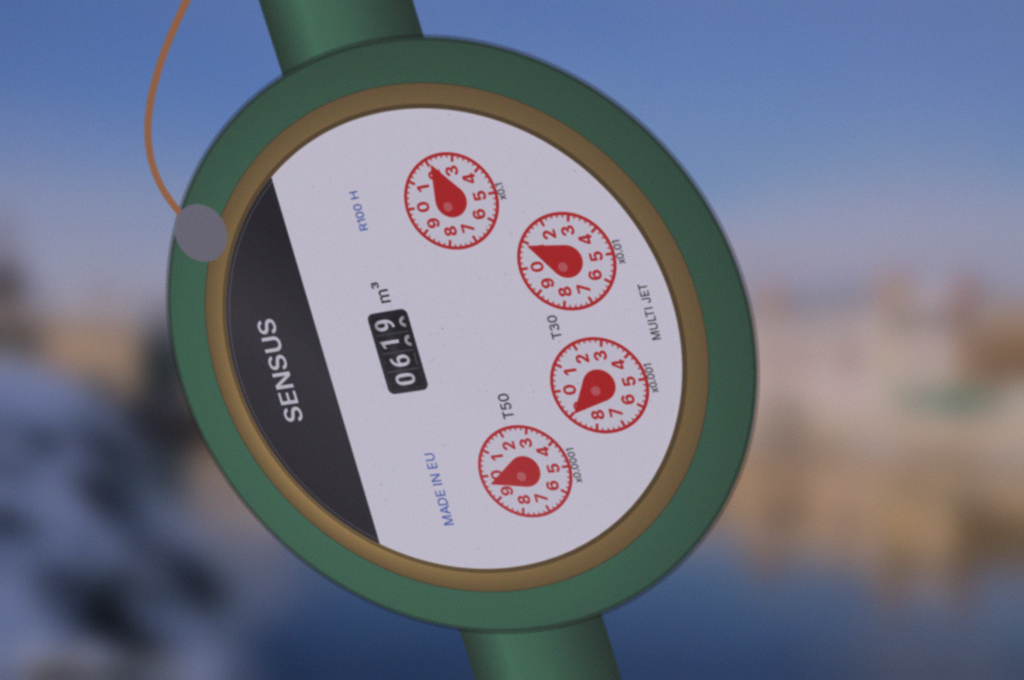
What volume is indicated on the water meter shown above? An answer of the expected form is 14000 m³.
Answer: 619.2089 m³
